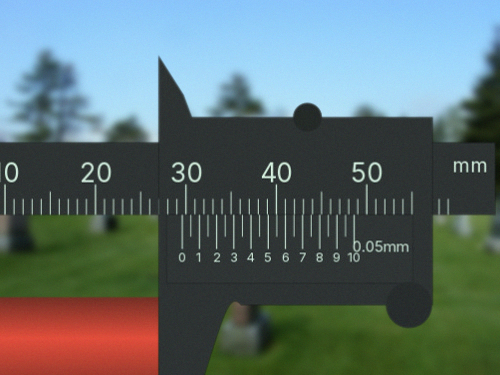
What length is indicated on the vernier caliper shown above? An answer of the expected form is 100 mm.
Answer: 29.6 mm
